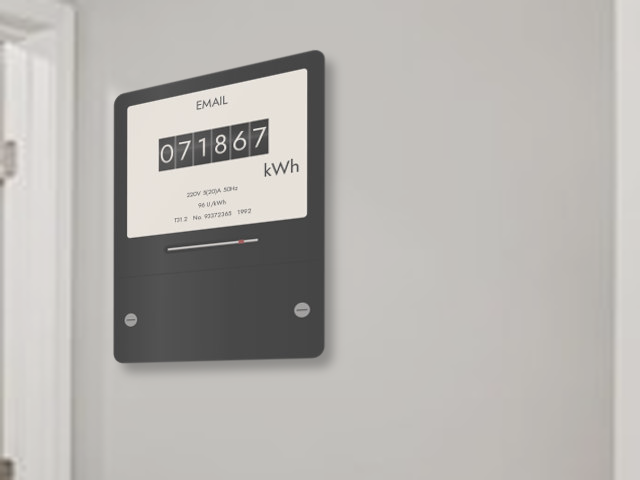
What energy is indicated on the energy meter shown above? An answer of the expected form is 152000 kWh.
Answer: 71867 kWh
